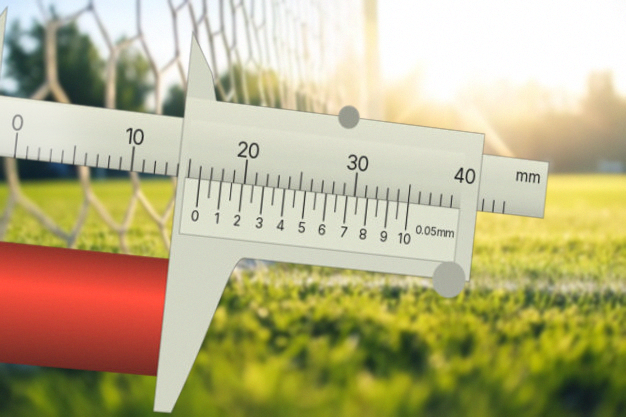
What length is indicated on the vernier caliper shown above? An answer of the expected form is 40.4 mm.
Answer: 16.0 mm
